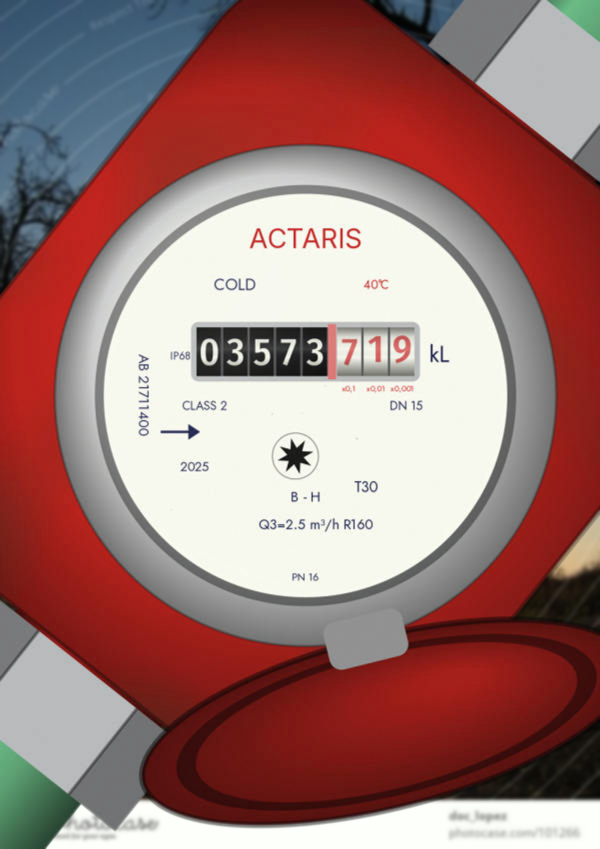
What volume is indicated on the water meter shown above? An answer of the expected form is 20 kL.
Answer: 3573.719 kL
